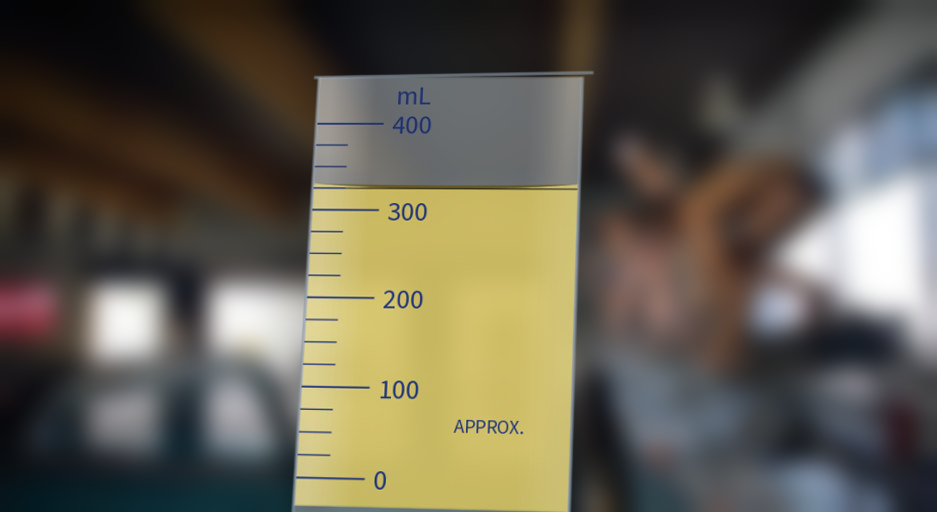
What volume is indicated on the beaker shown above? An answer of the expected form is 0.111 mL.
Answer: 325 mL
